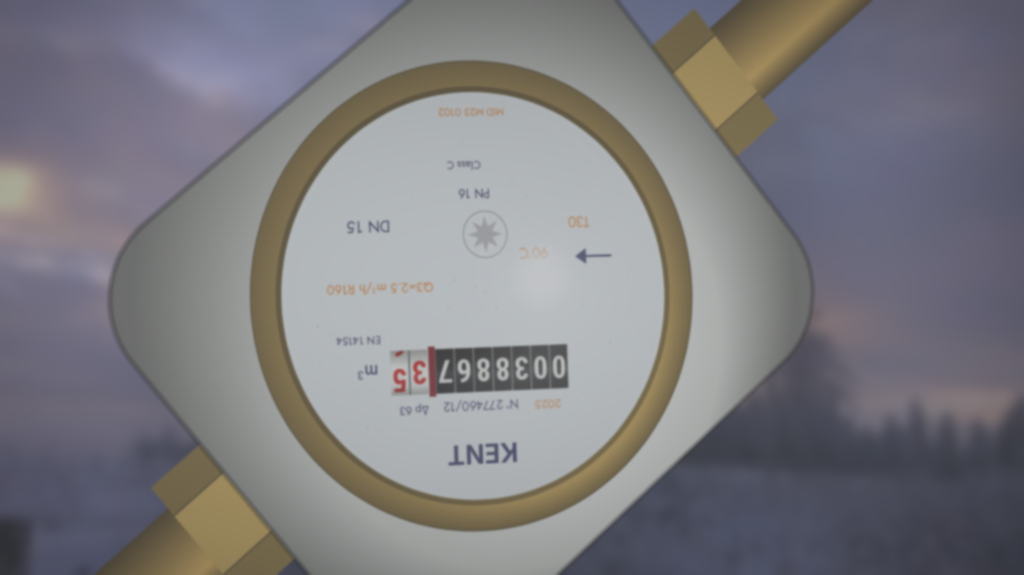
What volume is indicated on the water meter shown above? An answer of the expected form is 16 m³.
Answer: 38867.35 m³
